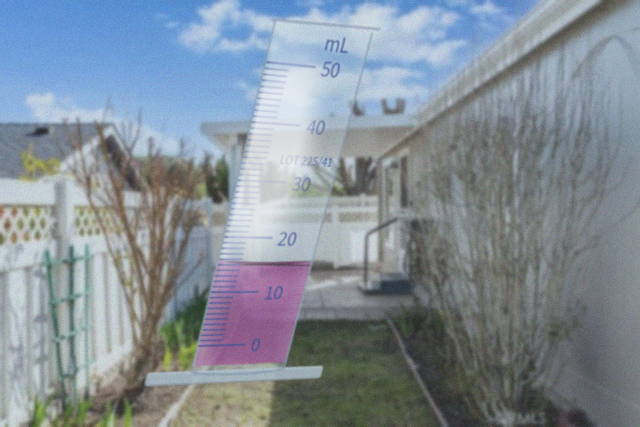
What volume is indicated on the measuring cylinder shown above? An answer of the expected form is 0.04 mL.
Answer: 15 mL
